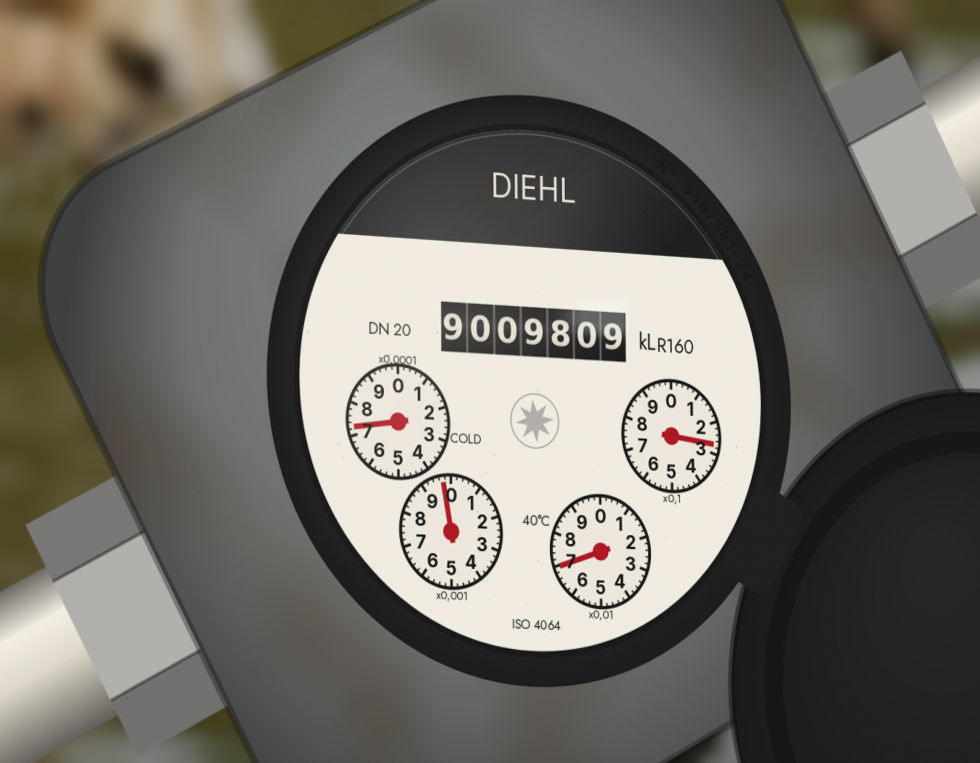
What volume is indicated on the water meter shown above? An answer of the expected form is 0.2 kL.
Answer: 9009809.2697 kL
